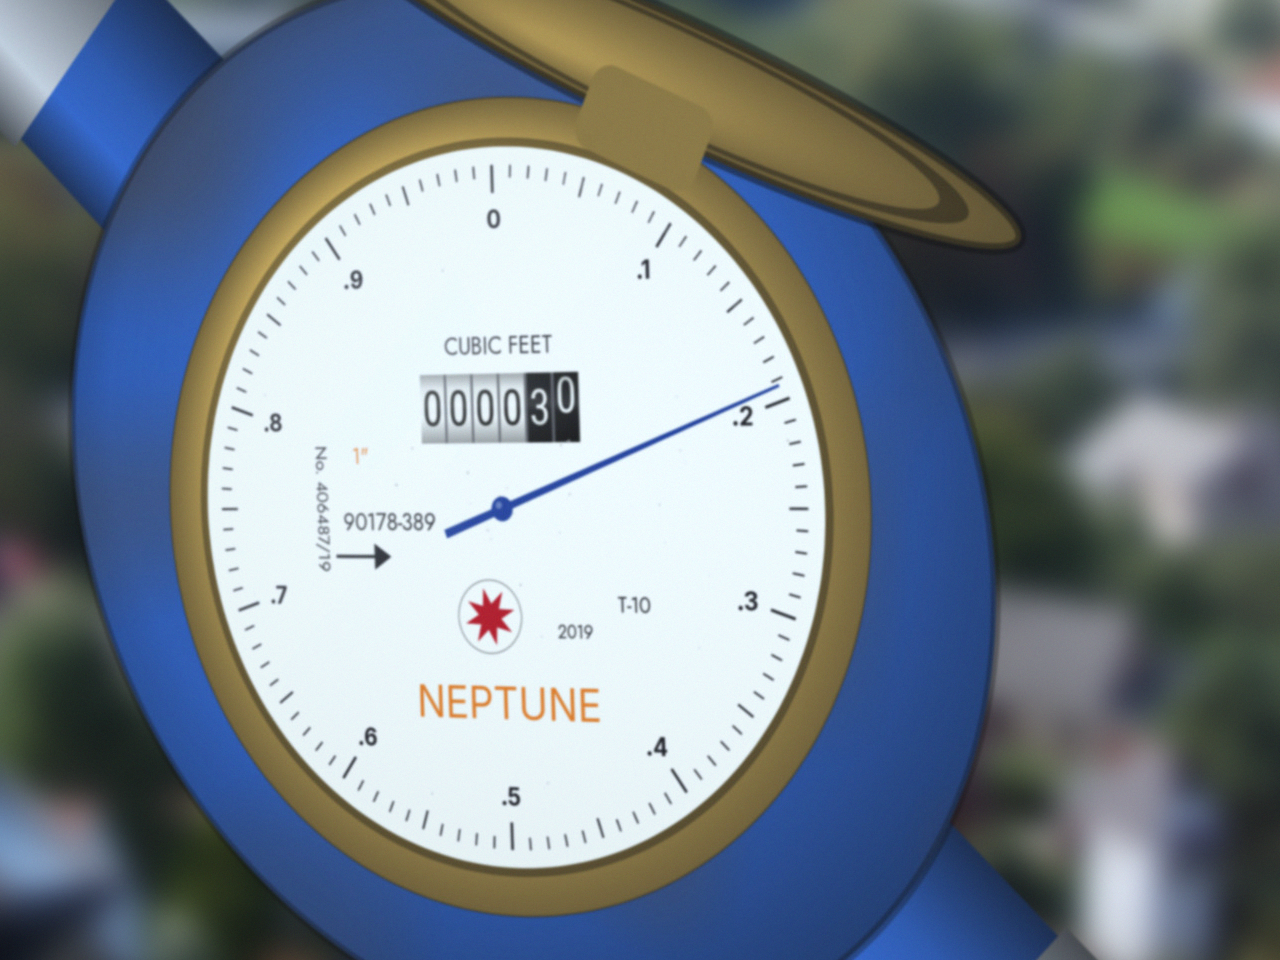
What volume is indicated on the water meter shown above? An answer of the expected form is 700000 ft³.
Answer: 30.19 ft³
